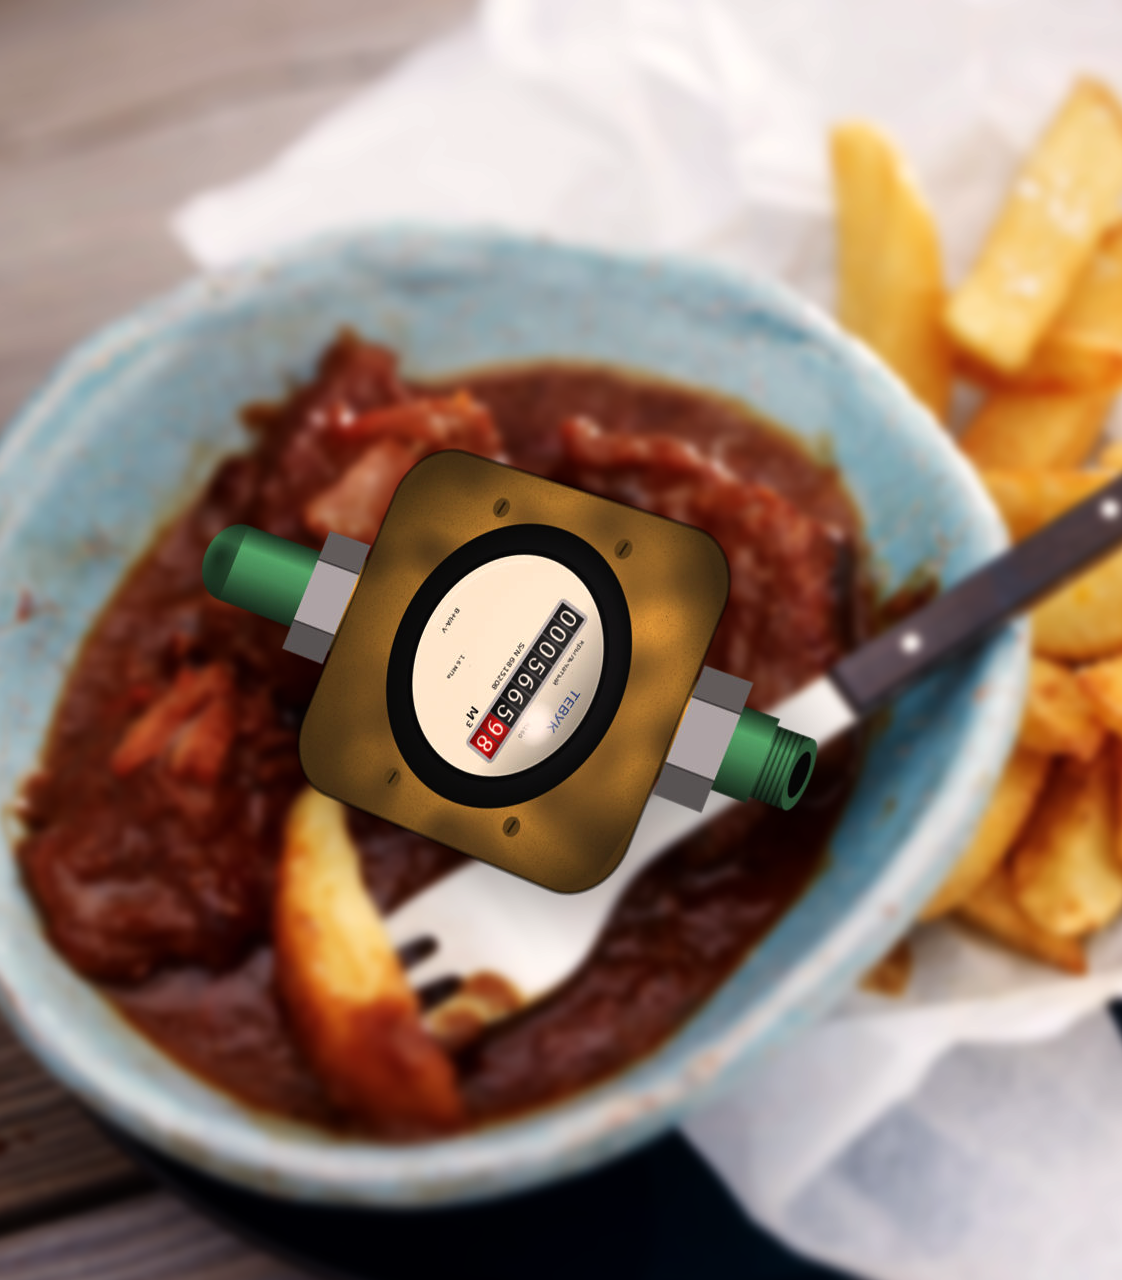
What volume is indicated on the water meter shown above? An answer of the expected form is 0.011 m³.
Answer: 5665.98 m³
